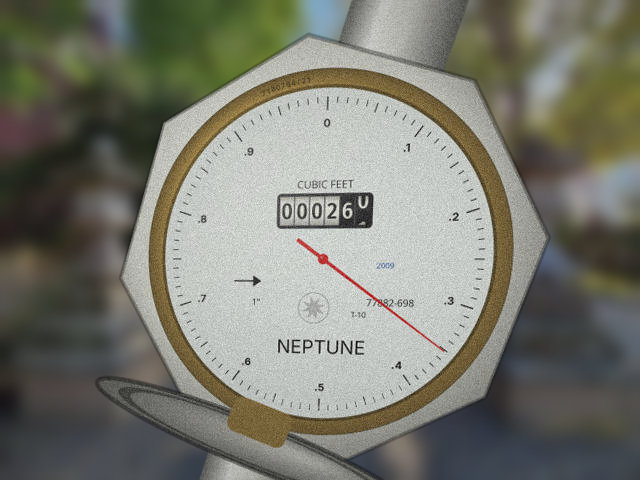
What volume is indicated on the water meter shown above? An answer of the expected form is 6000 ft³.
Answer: 260.35 ft³
